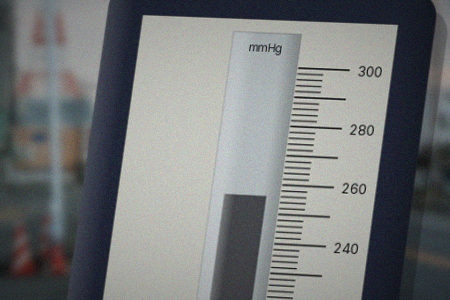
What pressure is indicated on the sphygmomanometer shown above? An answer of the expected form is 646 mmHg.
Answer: 256 mmHg
